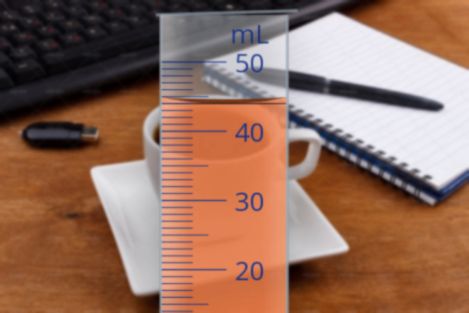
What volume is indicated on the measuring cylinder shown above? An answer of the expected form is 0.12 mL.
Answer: 44 mL
